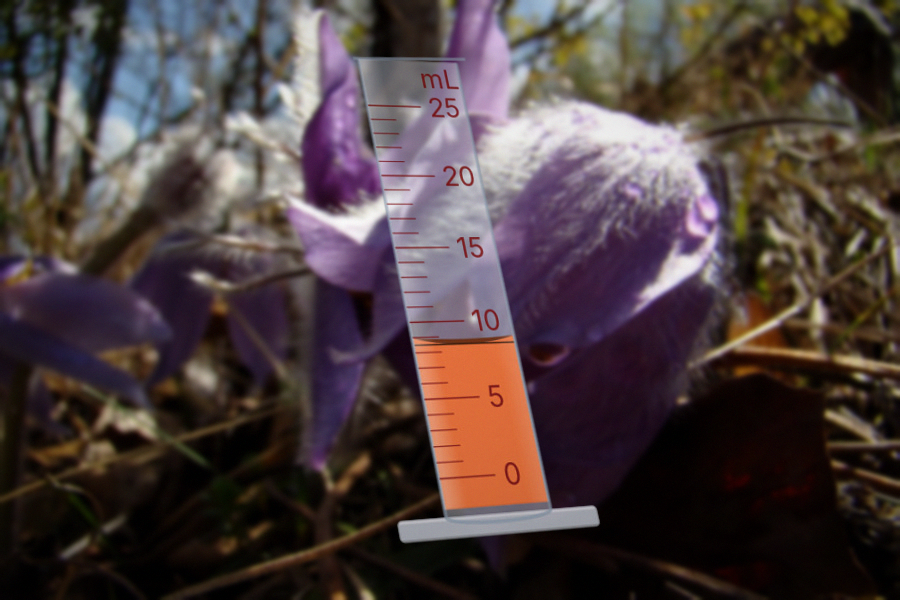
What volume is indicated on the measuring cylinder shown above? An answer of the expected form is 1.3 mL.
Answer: 8.5 mL
